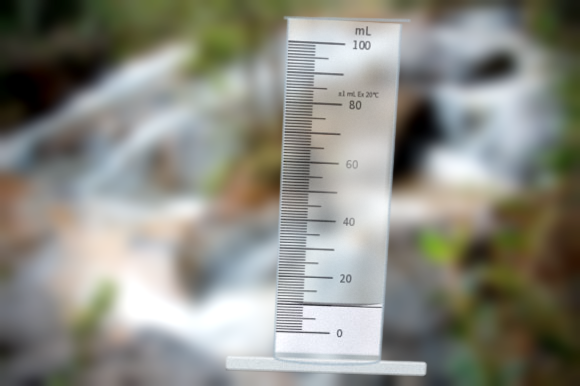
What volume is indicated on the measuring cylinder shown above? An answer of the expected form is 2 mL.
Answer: 10 mL
